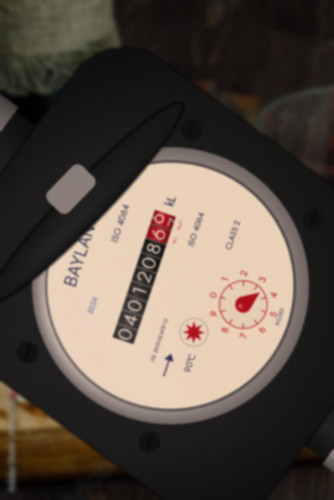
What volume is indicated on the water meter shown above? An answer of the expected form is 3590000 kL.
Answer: 401208.663 kL
